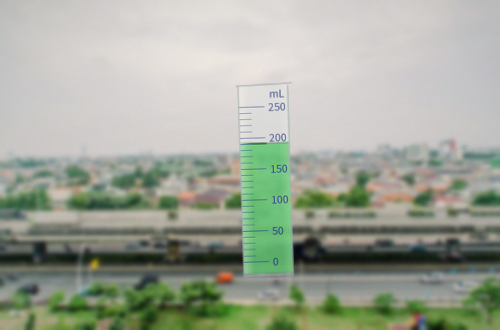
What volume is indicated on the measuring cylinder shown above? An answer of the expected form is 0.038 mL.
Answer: 190 mL
